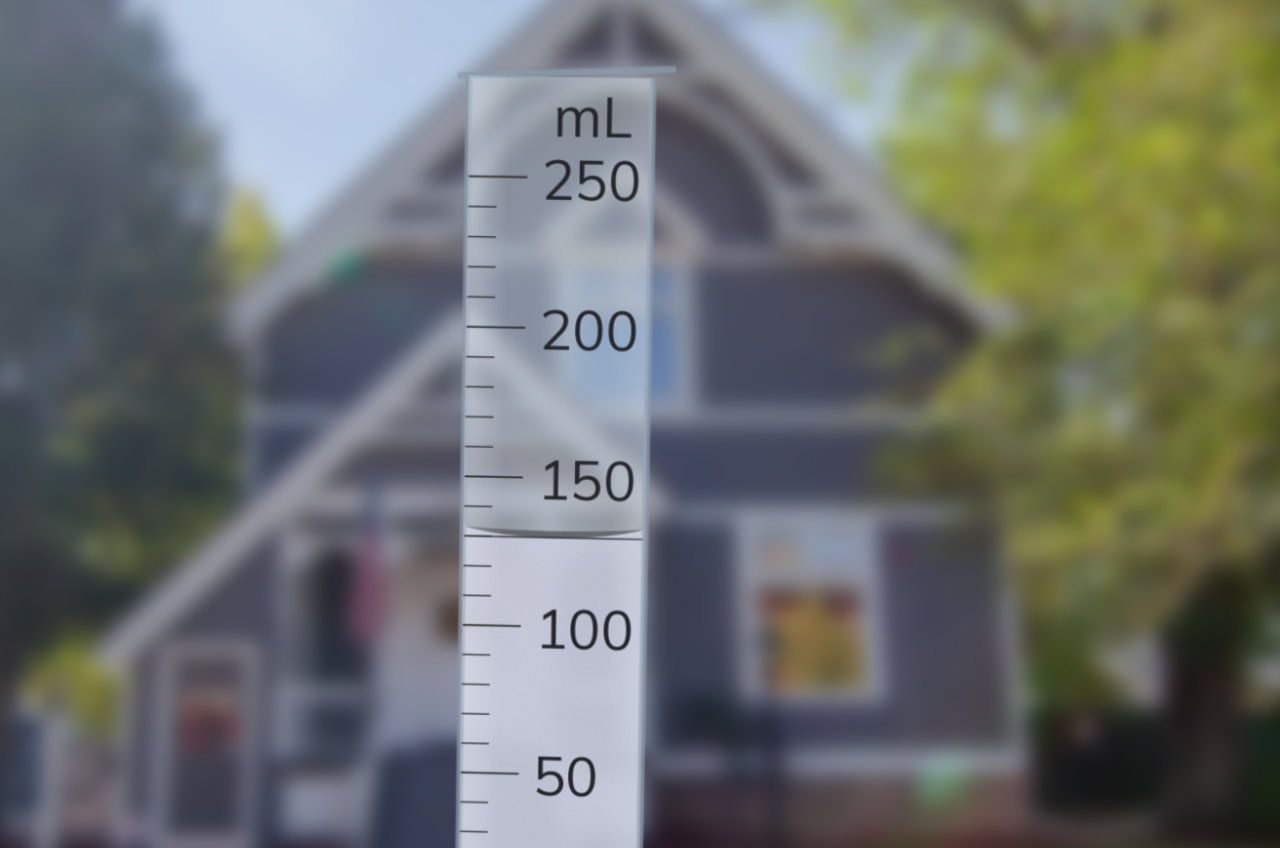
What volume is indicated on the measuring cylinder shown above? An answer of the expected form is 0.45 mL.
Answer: 130 mL
